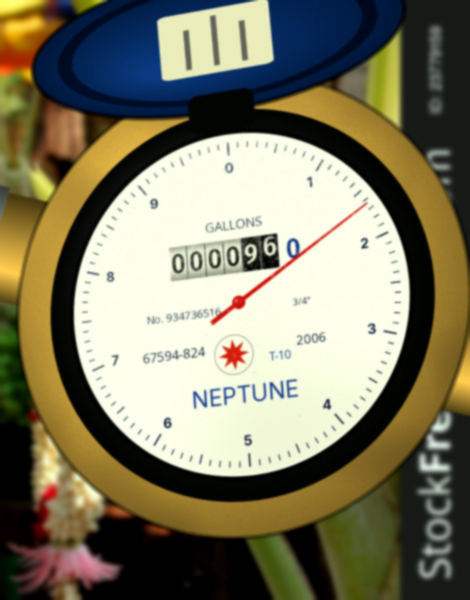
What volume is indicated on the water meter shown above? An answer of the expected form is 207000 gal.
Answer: 961.6 gal
